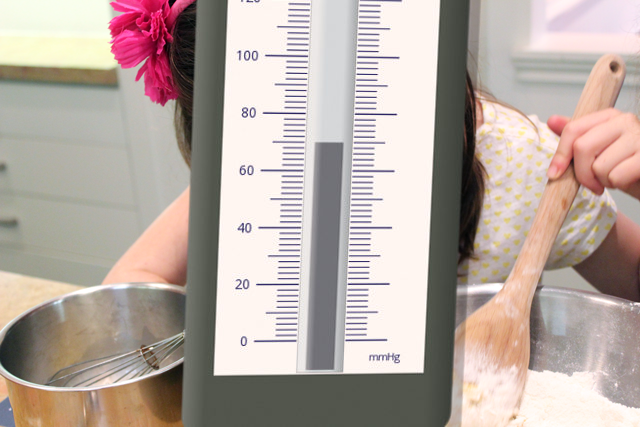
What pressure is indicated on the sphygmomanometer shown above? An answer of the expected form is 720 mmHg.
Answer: 70 mmHg
